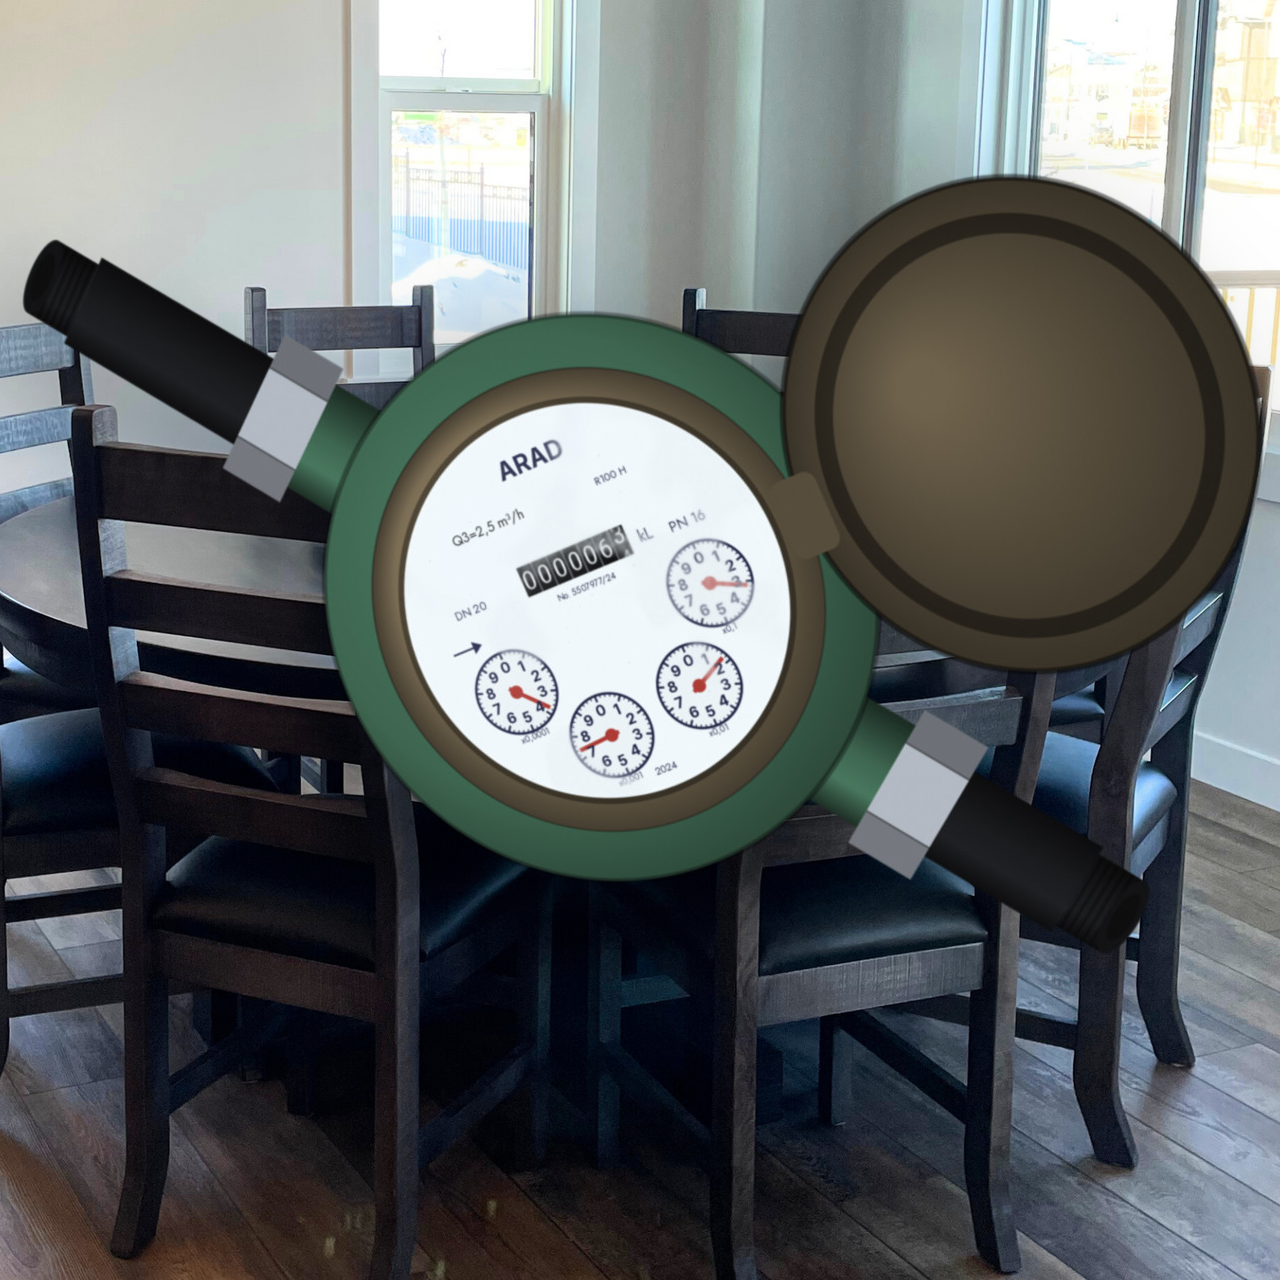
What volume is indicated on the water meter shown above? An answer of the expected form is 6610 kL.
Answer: 63.3173 kL
